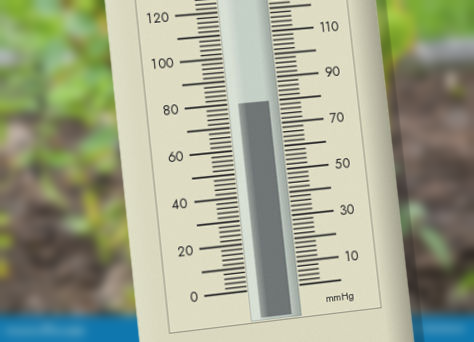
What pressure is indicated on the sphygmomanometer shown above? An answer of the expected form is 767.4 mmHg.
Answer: 80 mmHg
